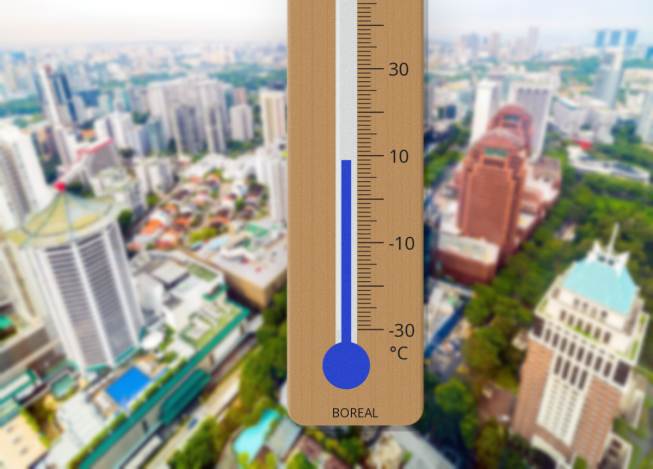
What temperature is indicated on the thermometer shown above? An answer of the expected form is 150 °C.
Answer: 9 °C
